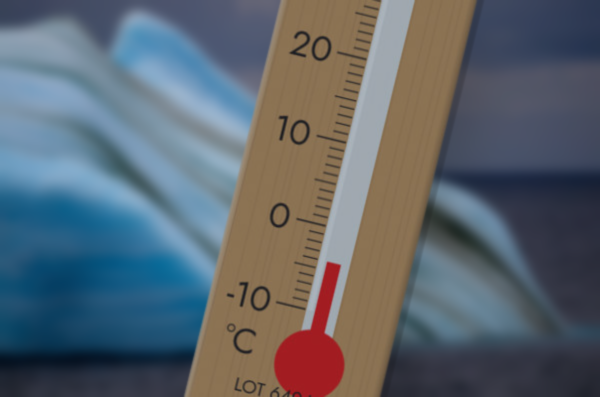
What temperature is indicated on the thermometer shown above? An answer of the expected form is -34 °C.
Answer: -4 °C
